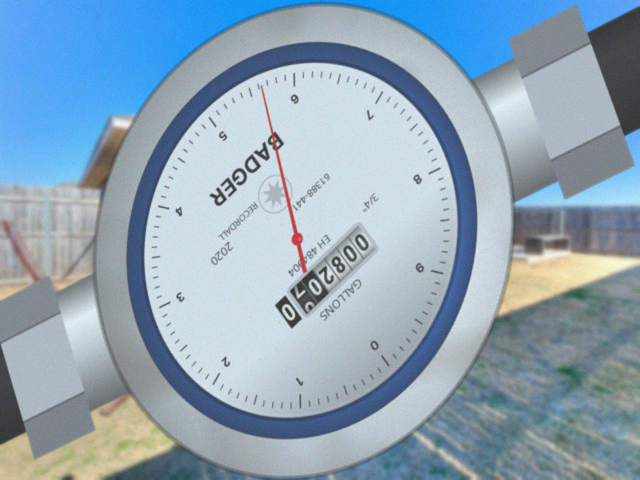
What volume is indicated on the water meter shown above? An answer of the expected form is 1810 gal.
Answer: 82065.6 gal
